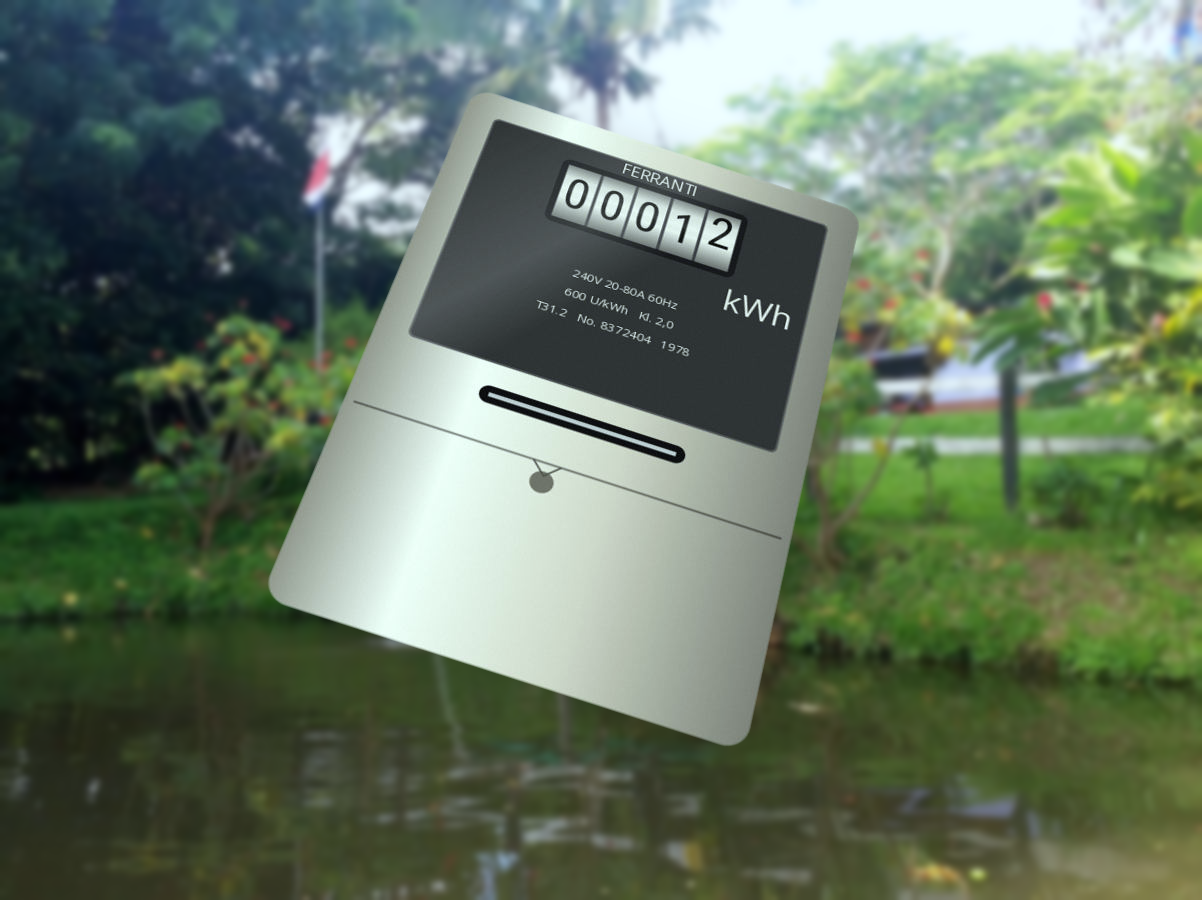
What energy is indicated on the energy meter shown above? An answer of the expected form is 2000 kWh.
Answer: 12 kWh
